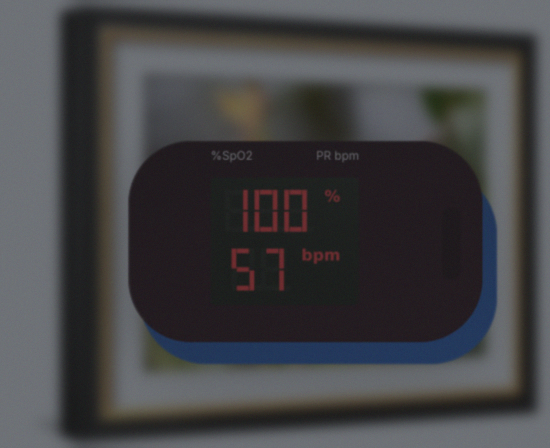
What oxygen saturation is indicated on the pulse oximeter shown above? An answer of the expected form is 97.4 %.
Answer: 100 %
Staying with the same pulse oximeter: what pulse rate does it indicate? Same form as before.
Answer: 57 bpm
